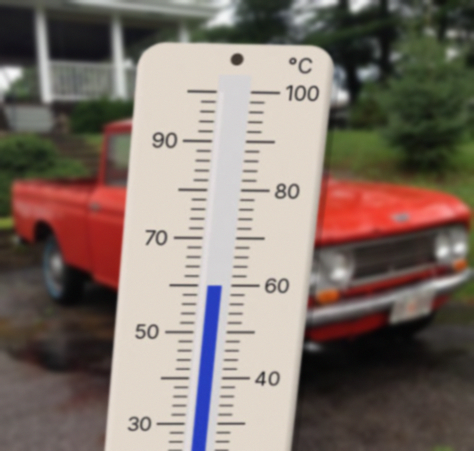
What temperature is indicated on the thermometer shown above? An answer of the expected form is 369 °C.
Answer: 60 °C
